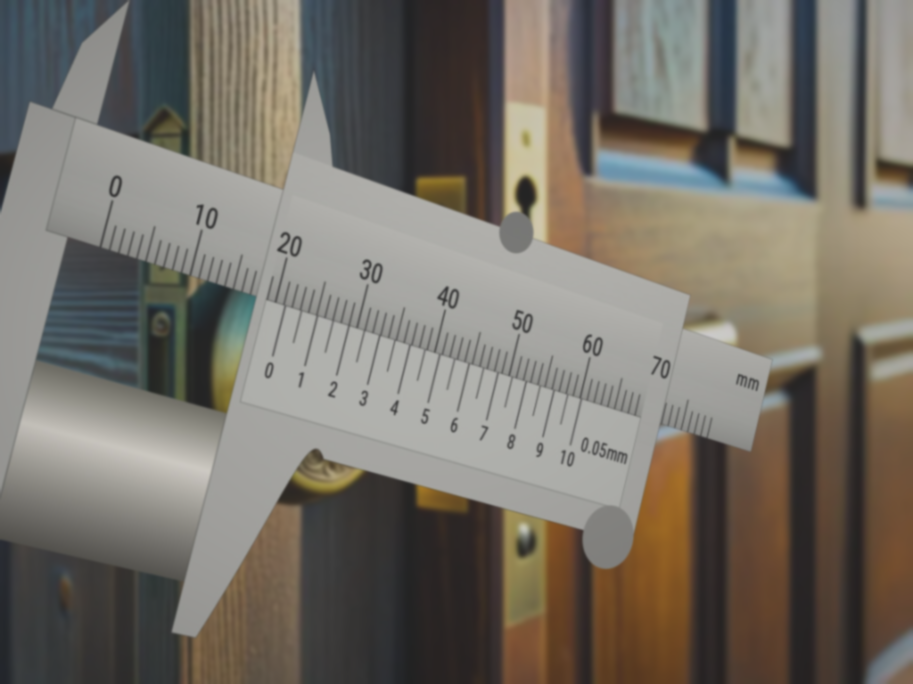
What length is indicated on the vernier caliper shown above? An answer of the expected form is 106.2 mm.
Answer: 21.2 mm
